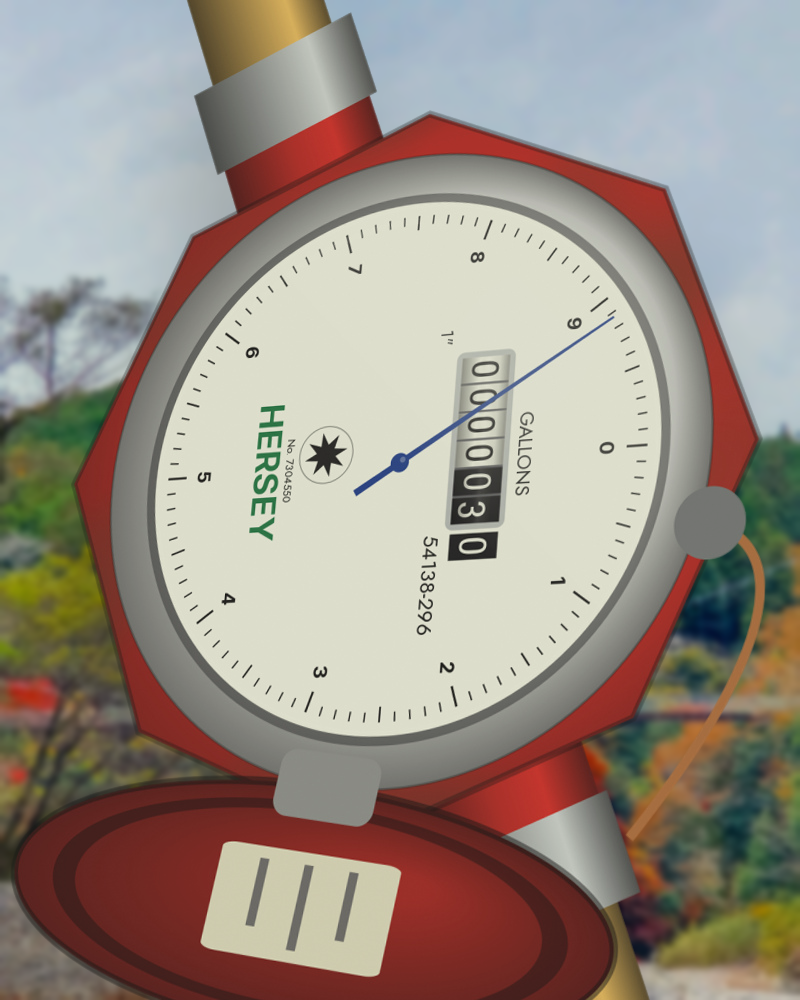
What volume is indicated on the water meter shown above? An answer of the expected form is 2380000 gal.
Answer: 29.1 gal
